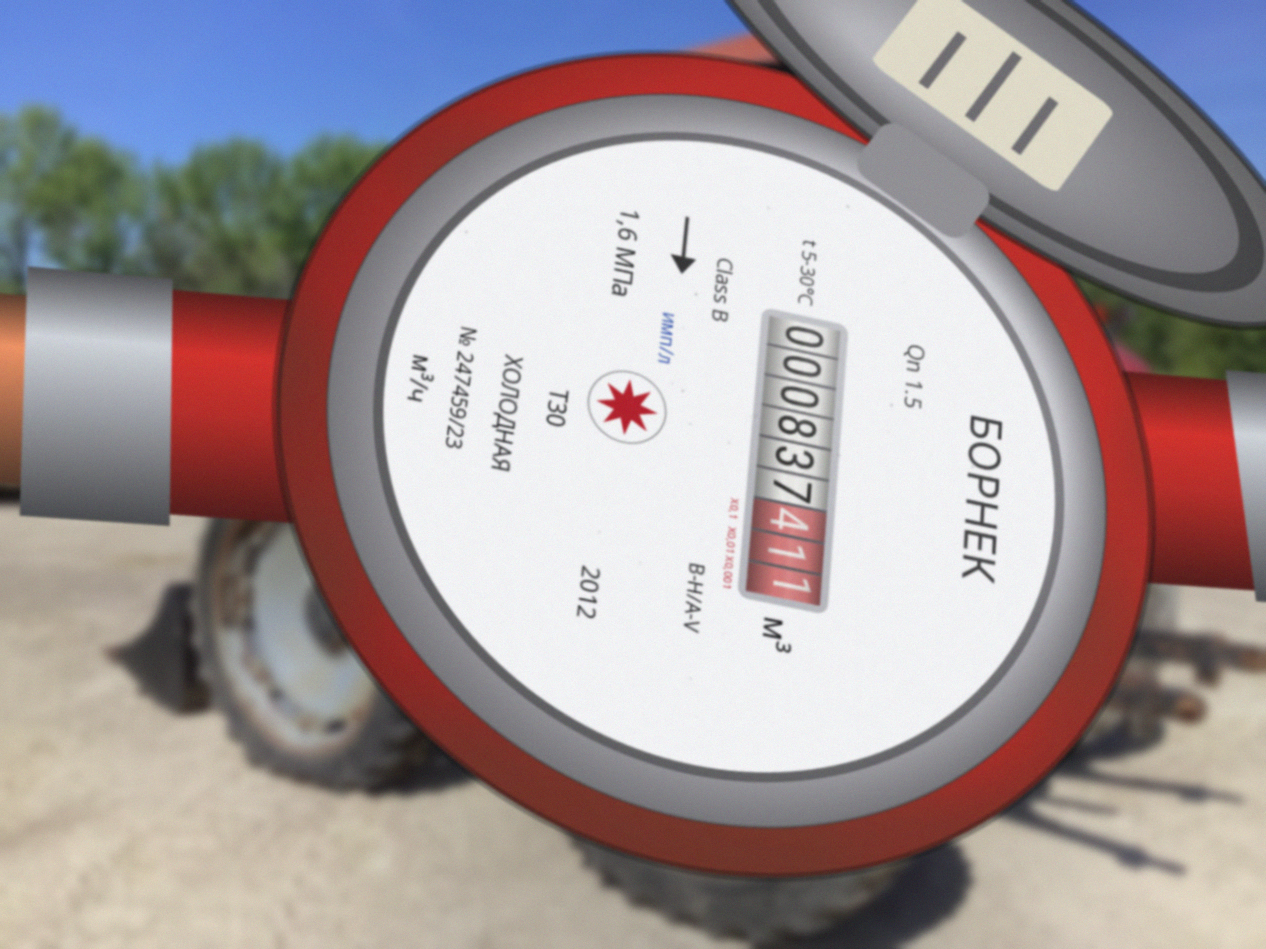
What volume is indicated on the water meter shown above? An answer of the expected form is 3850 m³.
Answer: 837.411 m³
